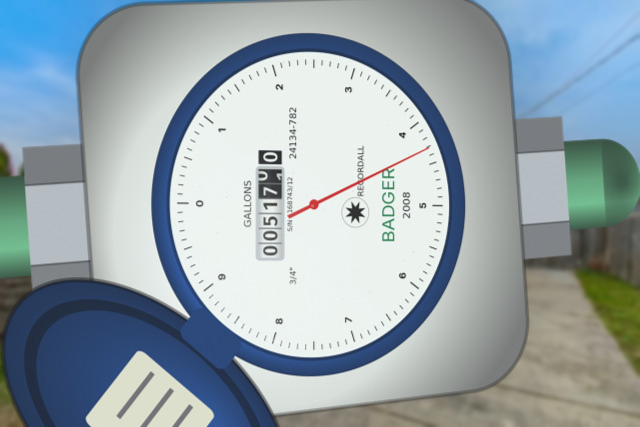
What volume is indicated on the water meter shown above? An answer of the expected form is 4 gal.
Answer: 51704.3 gal
